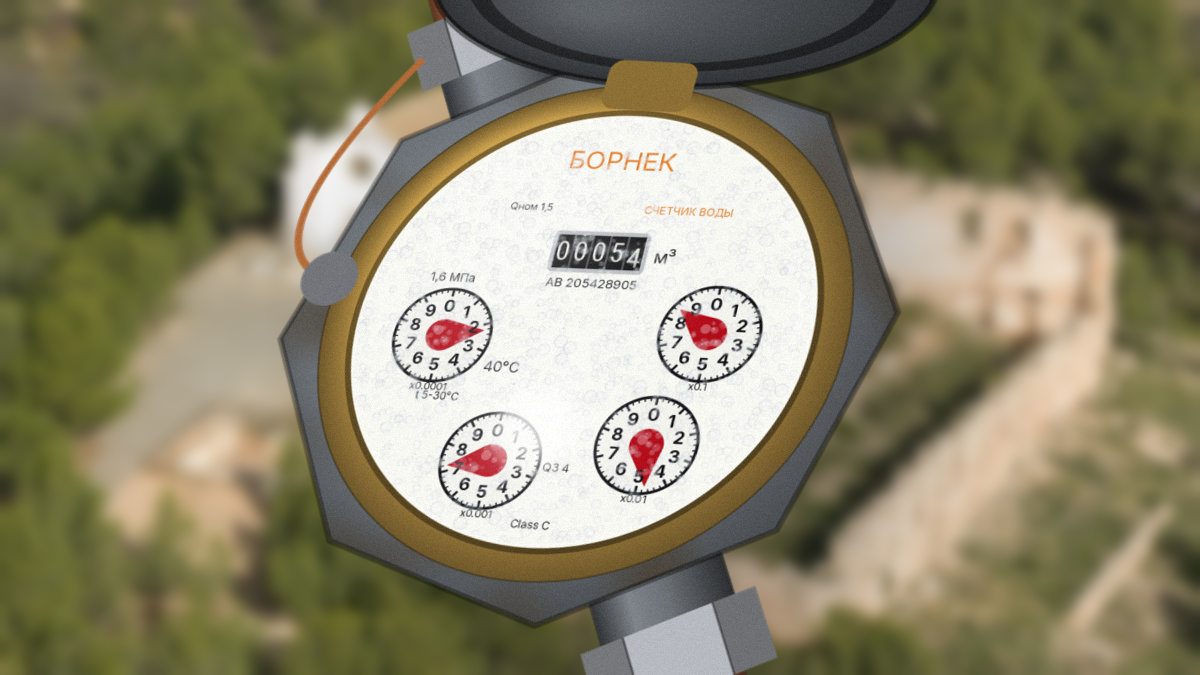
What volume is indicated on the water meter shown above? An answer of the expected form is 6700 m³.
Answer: 53.8472 m³
